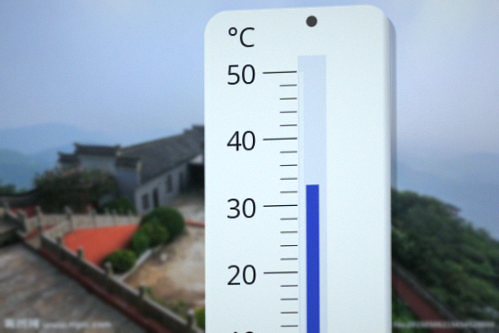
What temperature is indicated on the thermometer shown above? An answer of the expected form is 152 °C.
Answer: 33 °C
